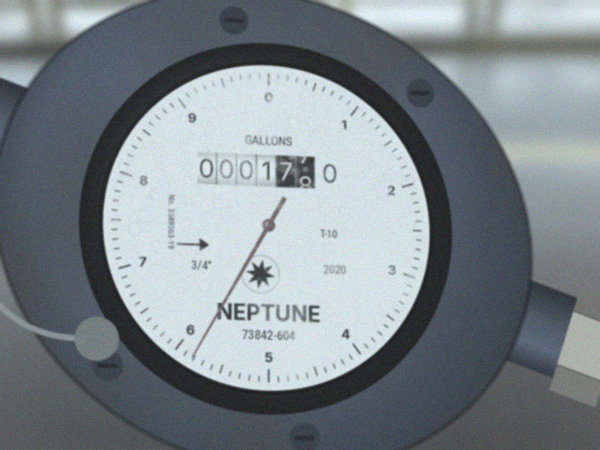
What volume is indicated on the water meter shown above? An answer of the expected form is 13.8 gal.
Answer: 1775.8 gal
